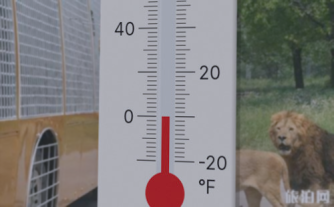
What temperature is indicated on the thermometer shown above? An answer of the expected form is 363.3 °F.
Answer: 0 °F
